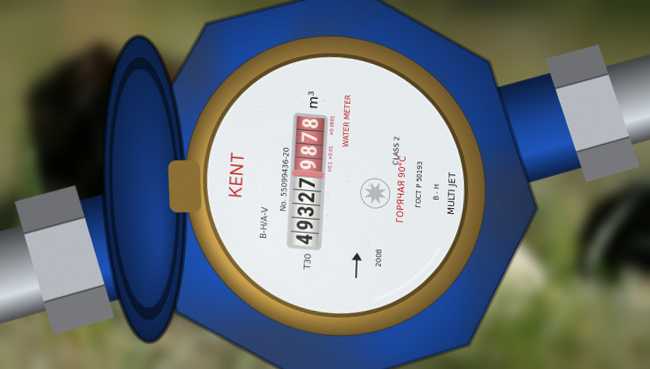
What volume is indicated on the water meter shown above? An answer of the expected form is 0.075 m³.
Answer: 49327.9878 m³
